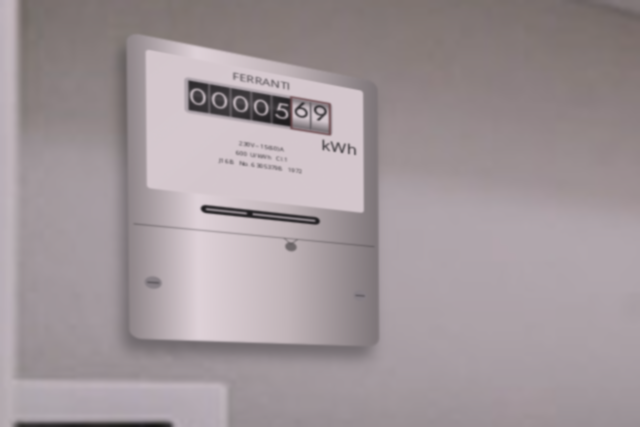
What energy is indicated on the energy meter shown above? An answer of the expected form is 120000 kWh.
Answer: 5.69 kWh
